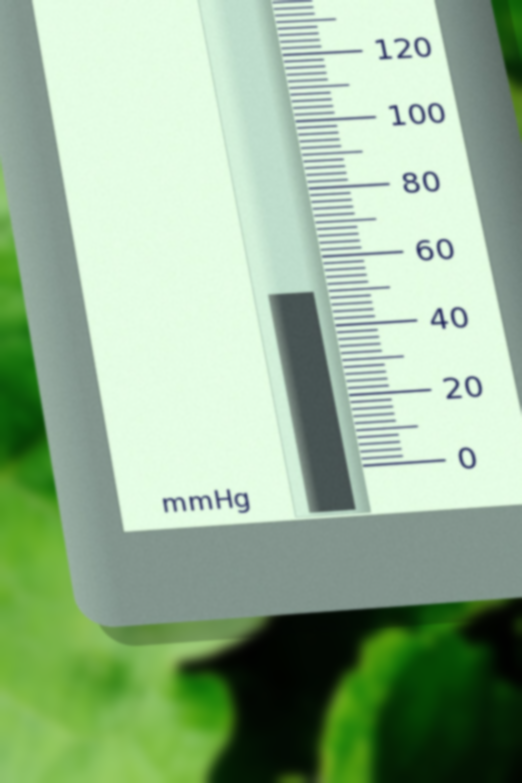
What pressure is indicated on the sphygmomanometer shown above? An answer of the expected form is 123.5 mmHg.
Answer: 50 mmHg
